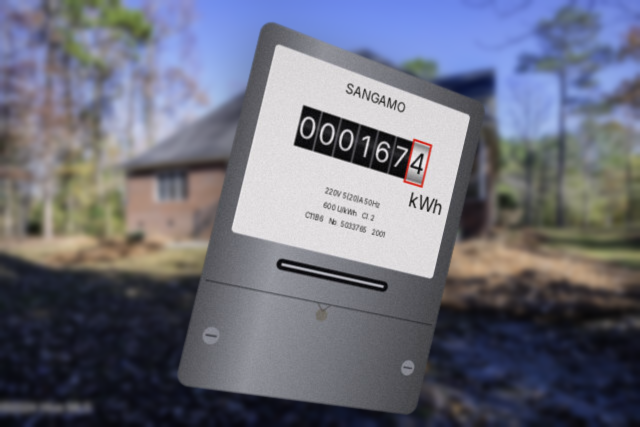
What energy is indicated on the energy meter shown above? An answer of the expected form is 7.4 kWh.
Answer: 167.4 kWh
